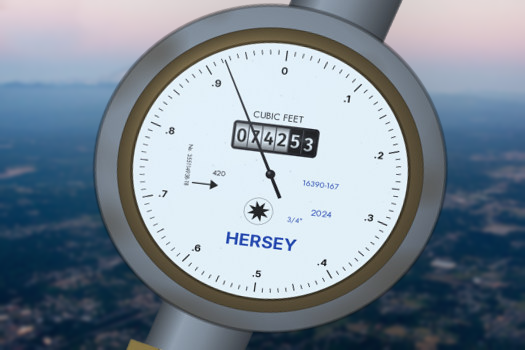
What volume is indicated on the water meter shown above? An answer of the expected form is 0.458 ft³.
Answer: 74252.92 ft³
